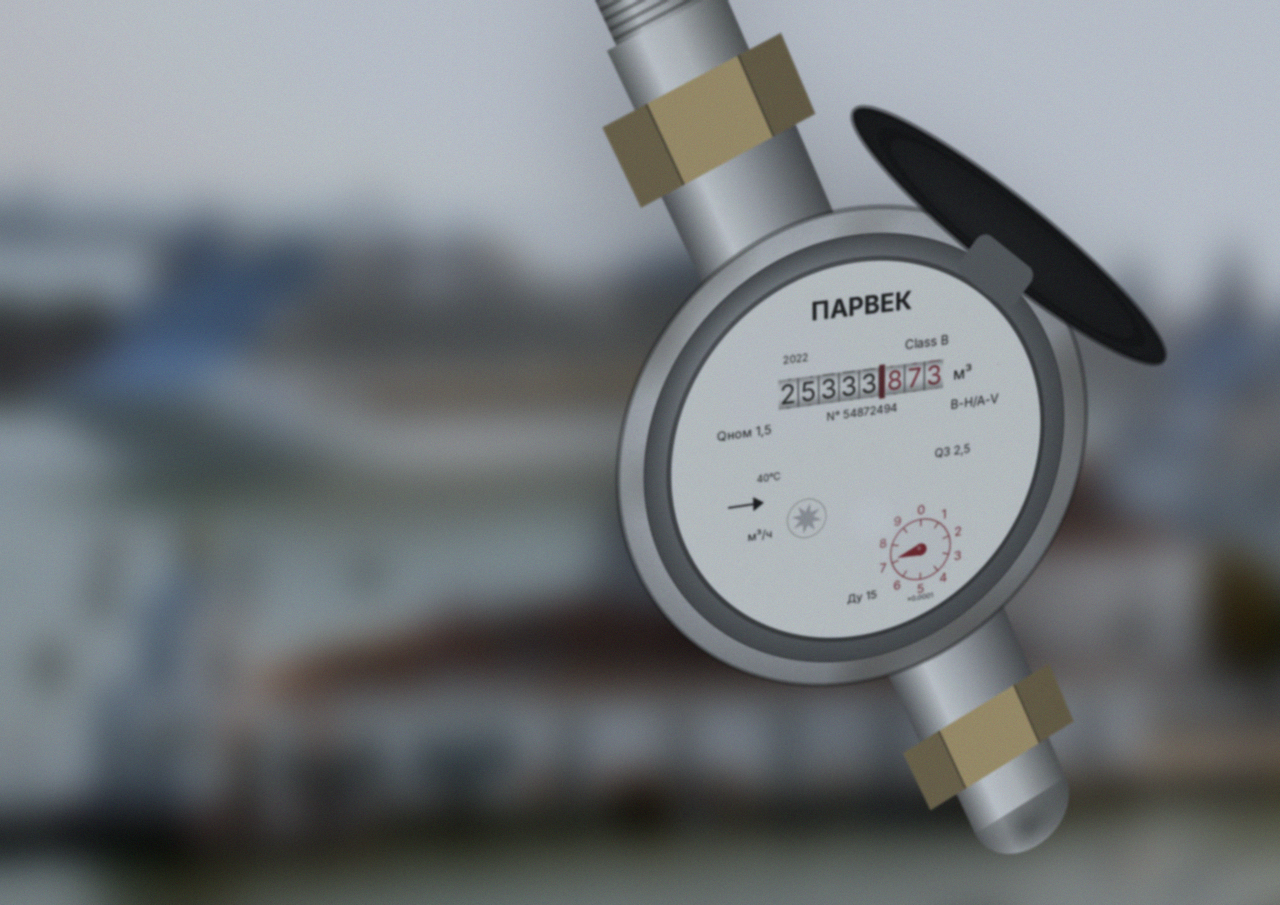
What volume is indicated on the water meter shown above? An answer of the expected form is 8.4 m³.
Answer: 25333.8737 m³
